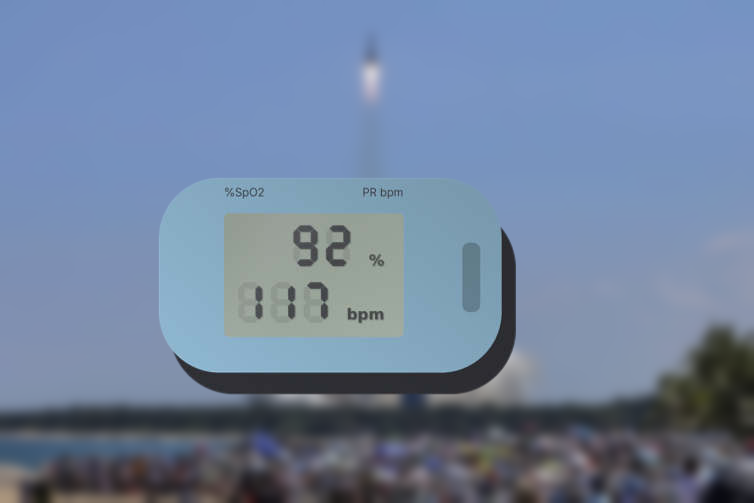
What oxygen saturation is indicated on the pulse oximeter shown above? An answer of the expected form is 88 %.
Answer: 92 %
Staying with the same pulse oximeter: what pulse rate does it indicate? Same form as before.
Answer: 117 bpm
